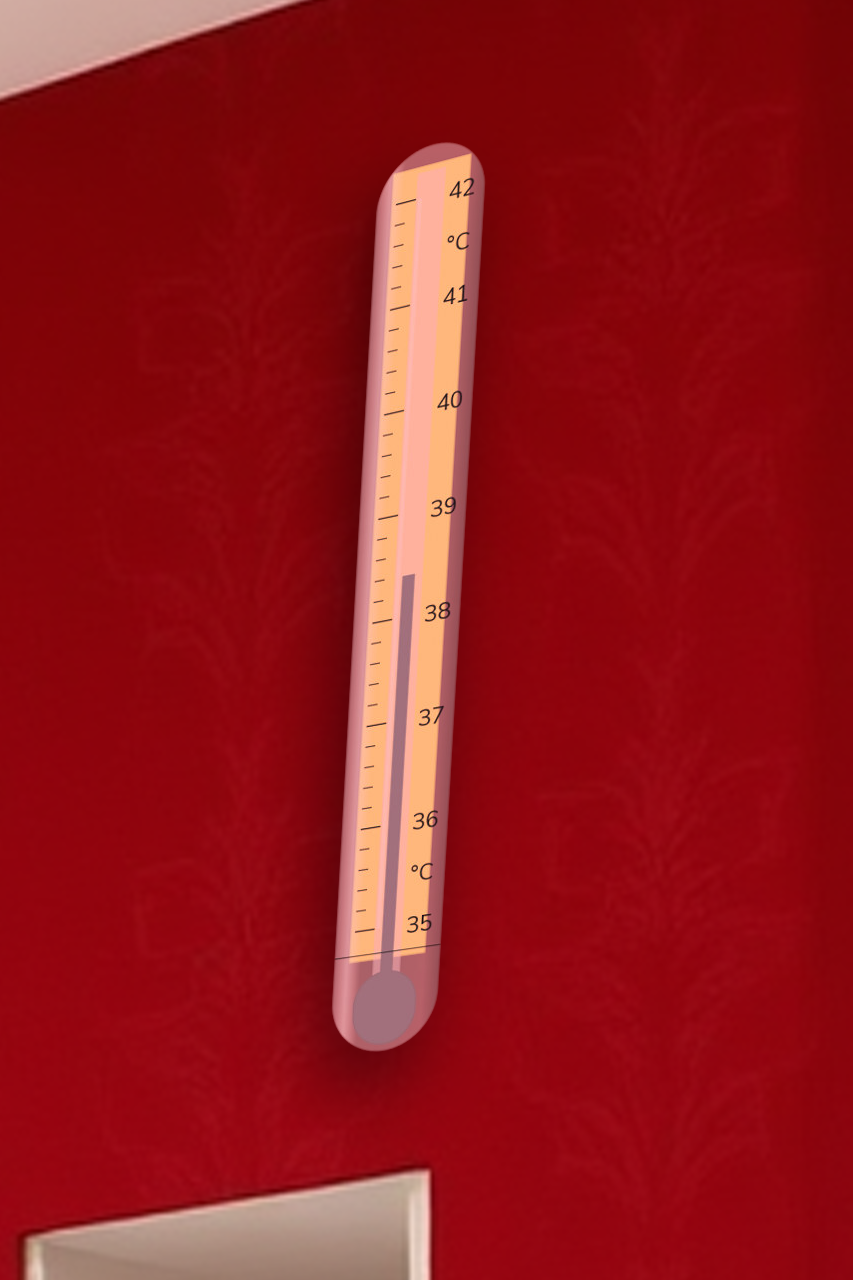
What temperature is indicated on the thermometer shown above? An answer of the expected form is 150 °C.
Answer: 38.4 °C
